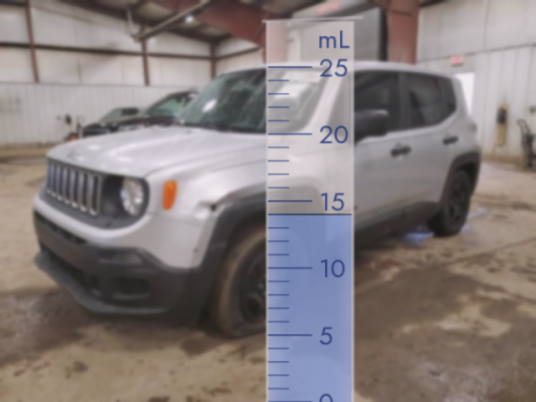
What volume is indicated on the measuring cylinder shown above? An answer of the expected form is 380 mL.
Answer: 14 mL
